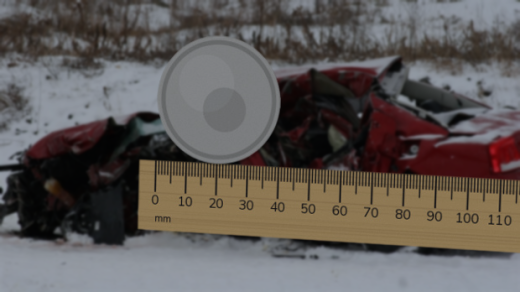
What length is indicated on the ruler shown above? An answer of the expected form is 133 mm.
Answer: 40 mm
